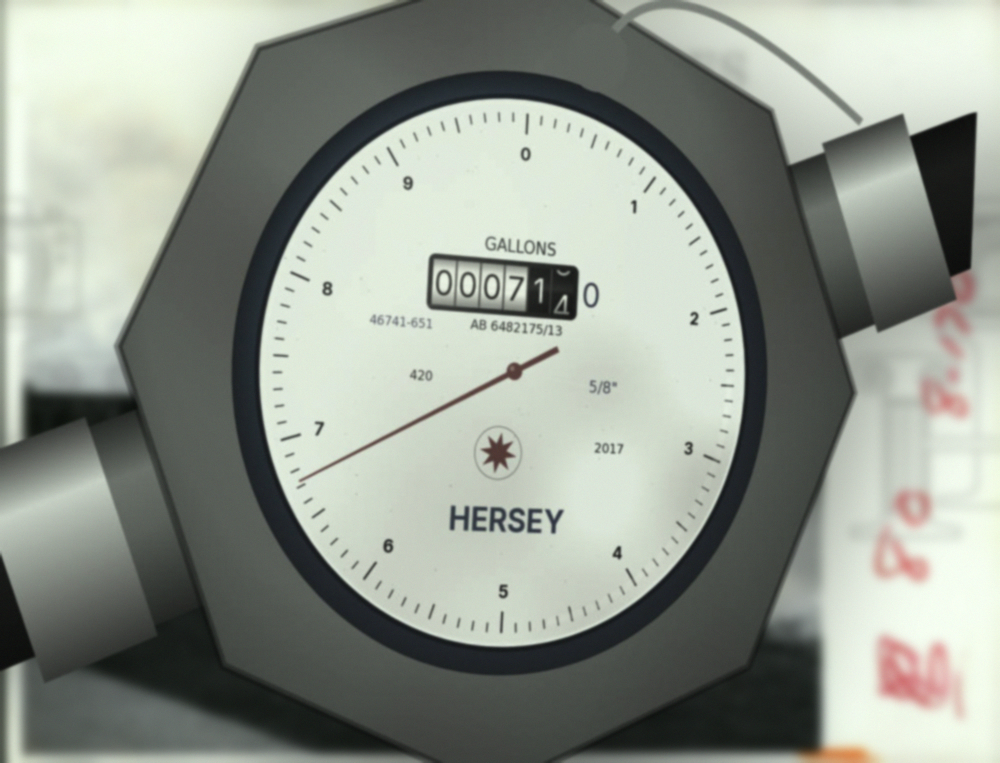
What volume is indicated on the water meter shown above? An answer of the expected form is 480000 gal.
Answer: 7136.7 gal
